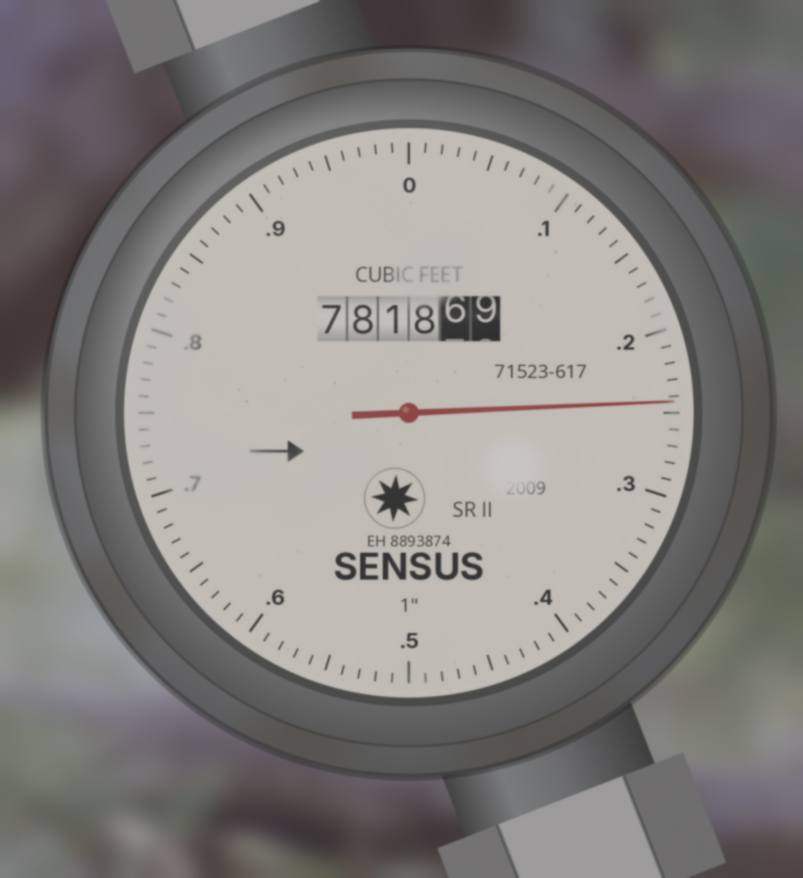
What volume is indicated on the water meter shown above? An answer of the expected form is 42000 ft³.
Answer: 781869.24 ft³
